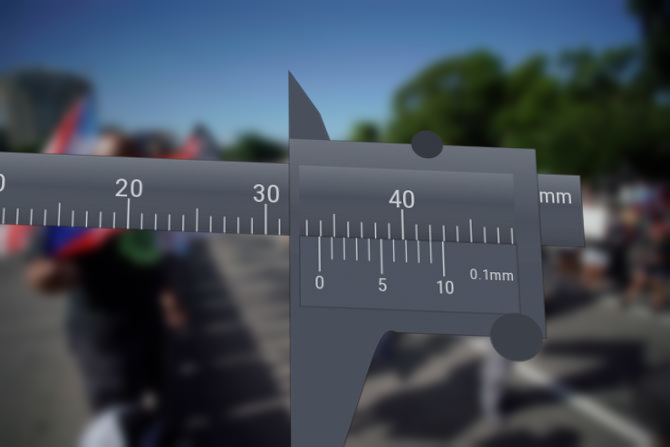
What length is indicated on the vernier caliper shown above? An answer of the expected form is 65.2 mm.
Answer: 33.9 mm
